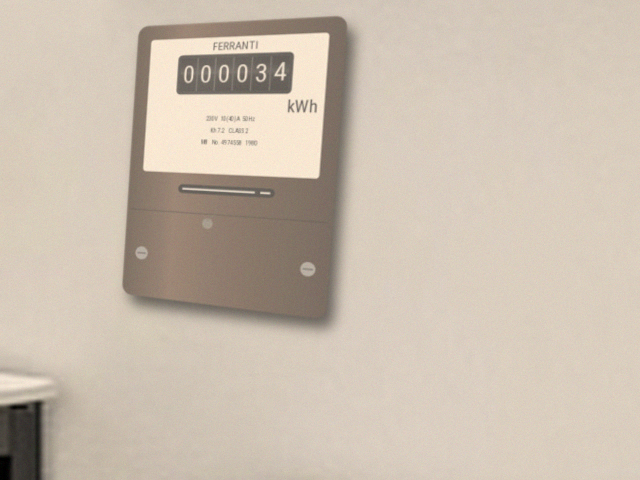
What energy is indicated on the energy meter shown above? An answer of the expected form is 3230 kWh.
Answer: 34 kWh
